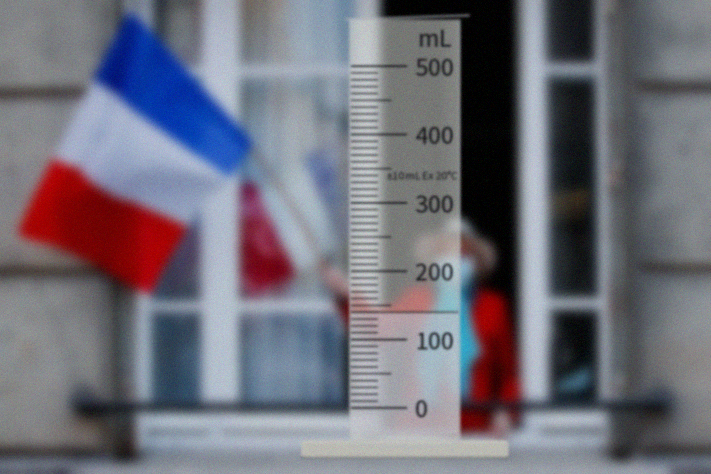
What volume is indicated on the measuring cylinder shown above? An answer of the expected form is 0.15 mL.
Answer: 140 mL
